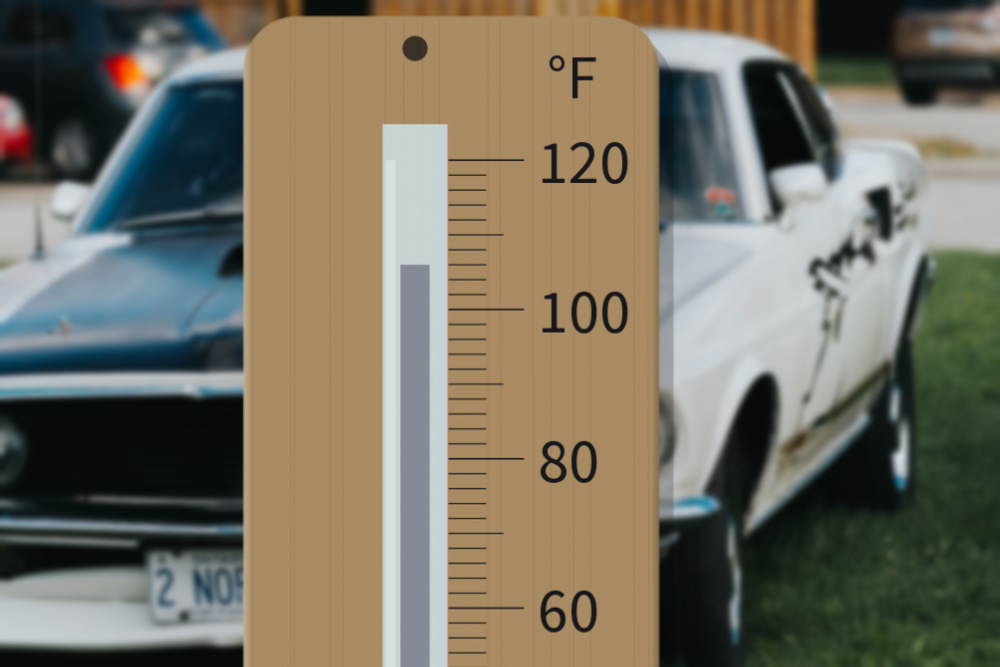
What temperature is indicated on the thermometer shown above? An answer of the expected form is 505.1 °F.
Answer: 106 °F
